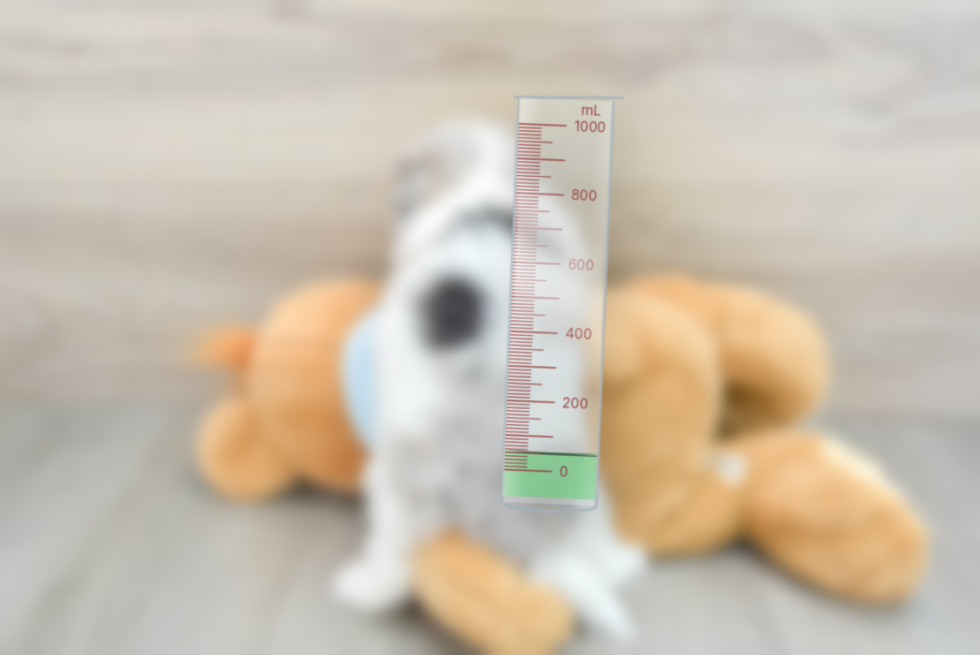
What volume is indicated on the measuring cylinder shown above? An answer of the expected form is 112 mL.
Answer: 50 mL
